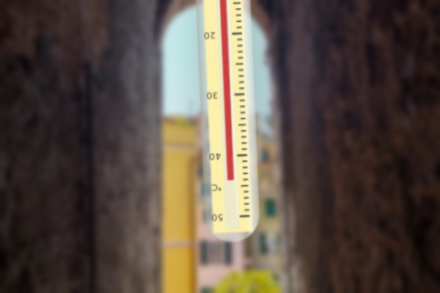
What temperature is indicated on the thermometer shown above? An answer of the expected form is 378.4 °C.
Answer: 44 °C
